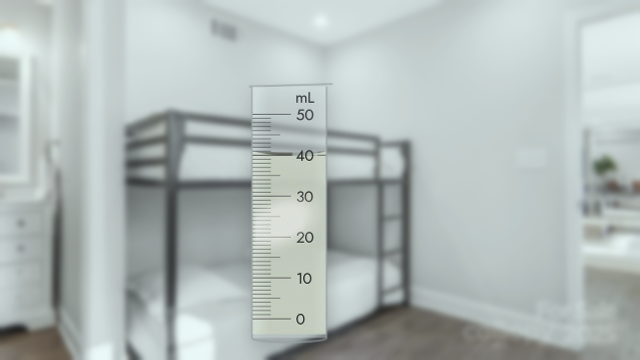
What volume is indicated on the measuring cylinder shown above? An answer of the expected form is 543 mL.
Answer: 40 mL
